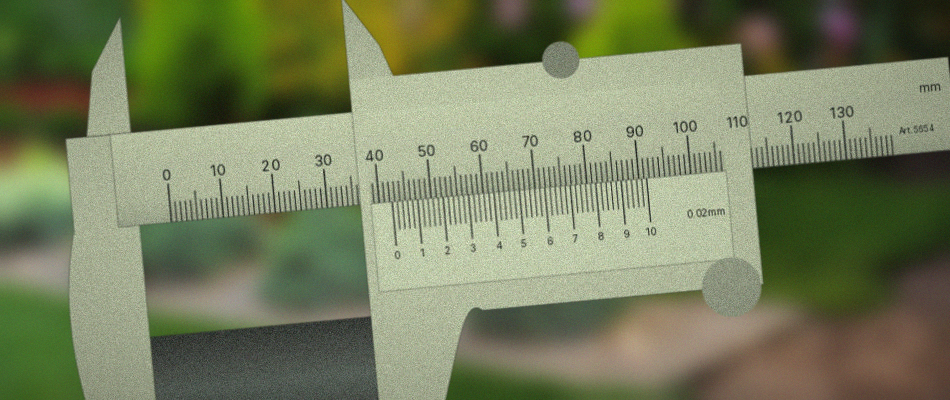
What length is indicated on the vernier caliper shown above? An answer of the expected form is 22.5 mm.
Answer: 42.5 mm
